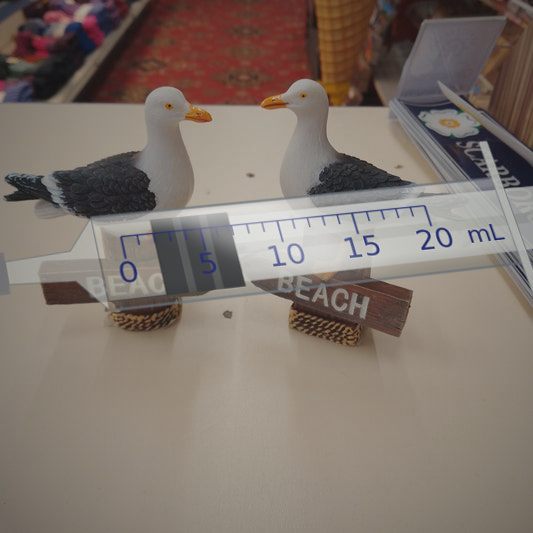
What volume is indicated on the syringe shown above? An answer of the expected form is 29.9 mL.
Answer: 2 mL
